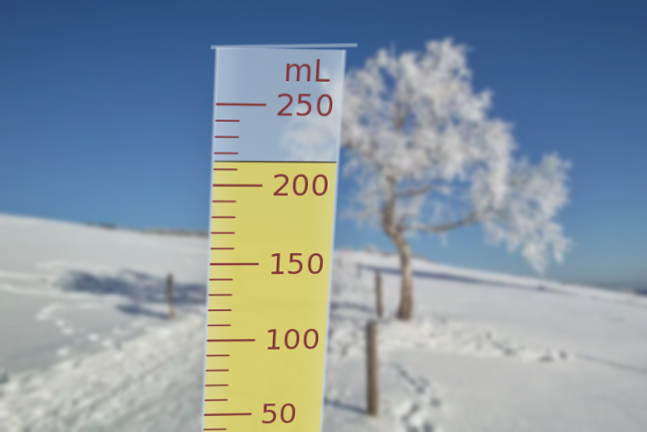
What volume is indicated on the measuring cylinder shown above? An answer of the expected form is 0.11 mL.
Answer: 215 mL
